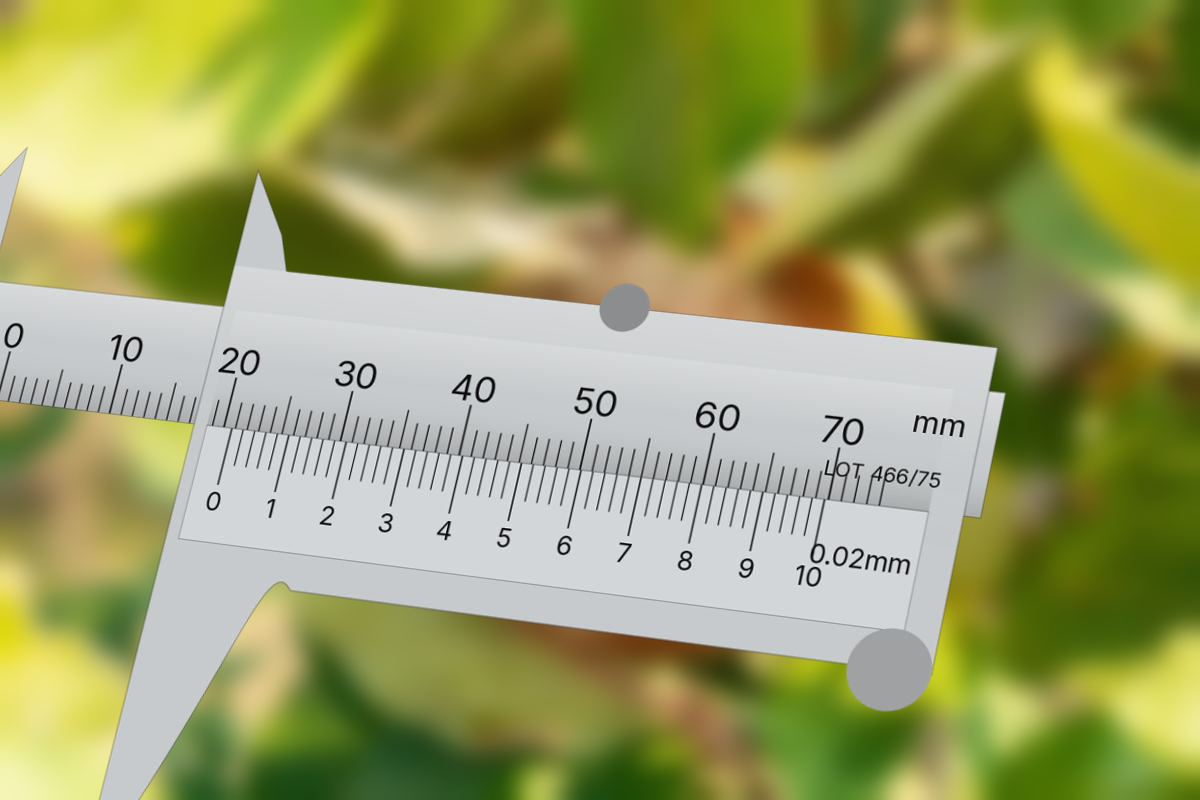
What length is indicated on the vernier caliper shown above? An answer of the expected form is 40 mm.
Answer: 20.7 mm
